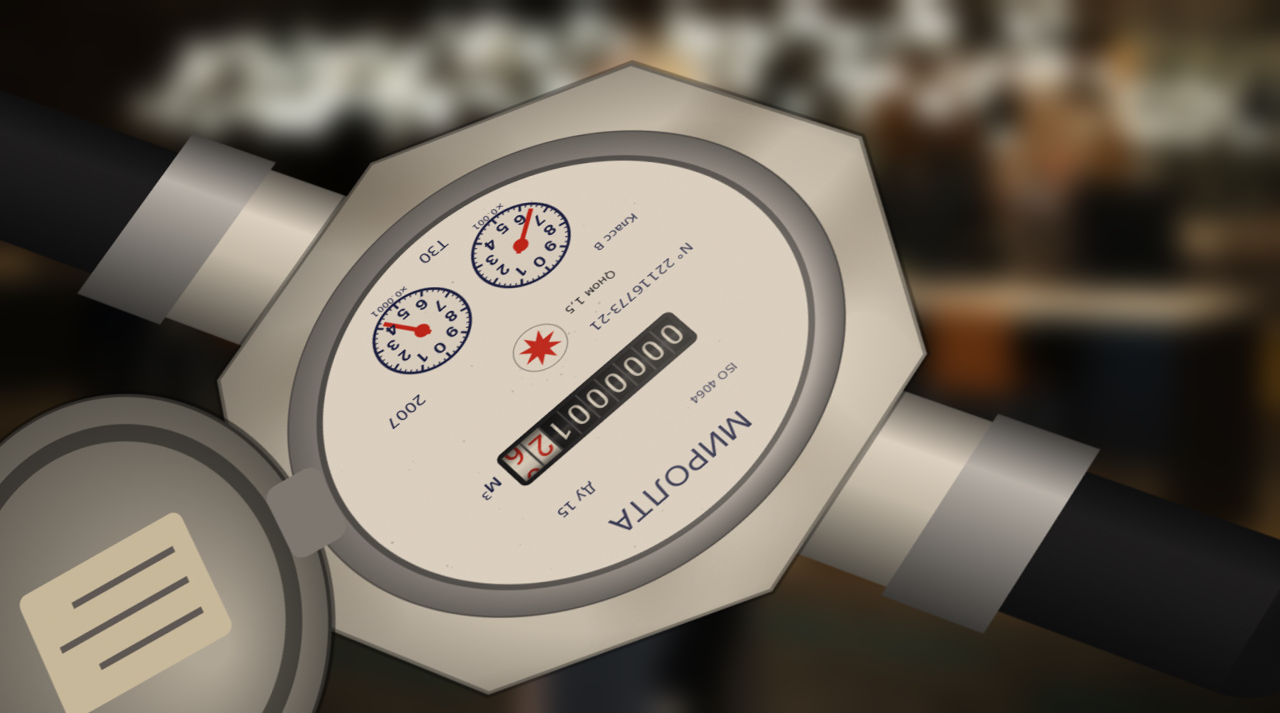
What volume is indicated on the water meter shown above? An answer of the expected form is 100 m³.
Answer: 1.2564 m³
